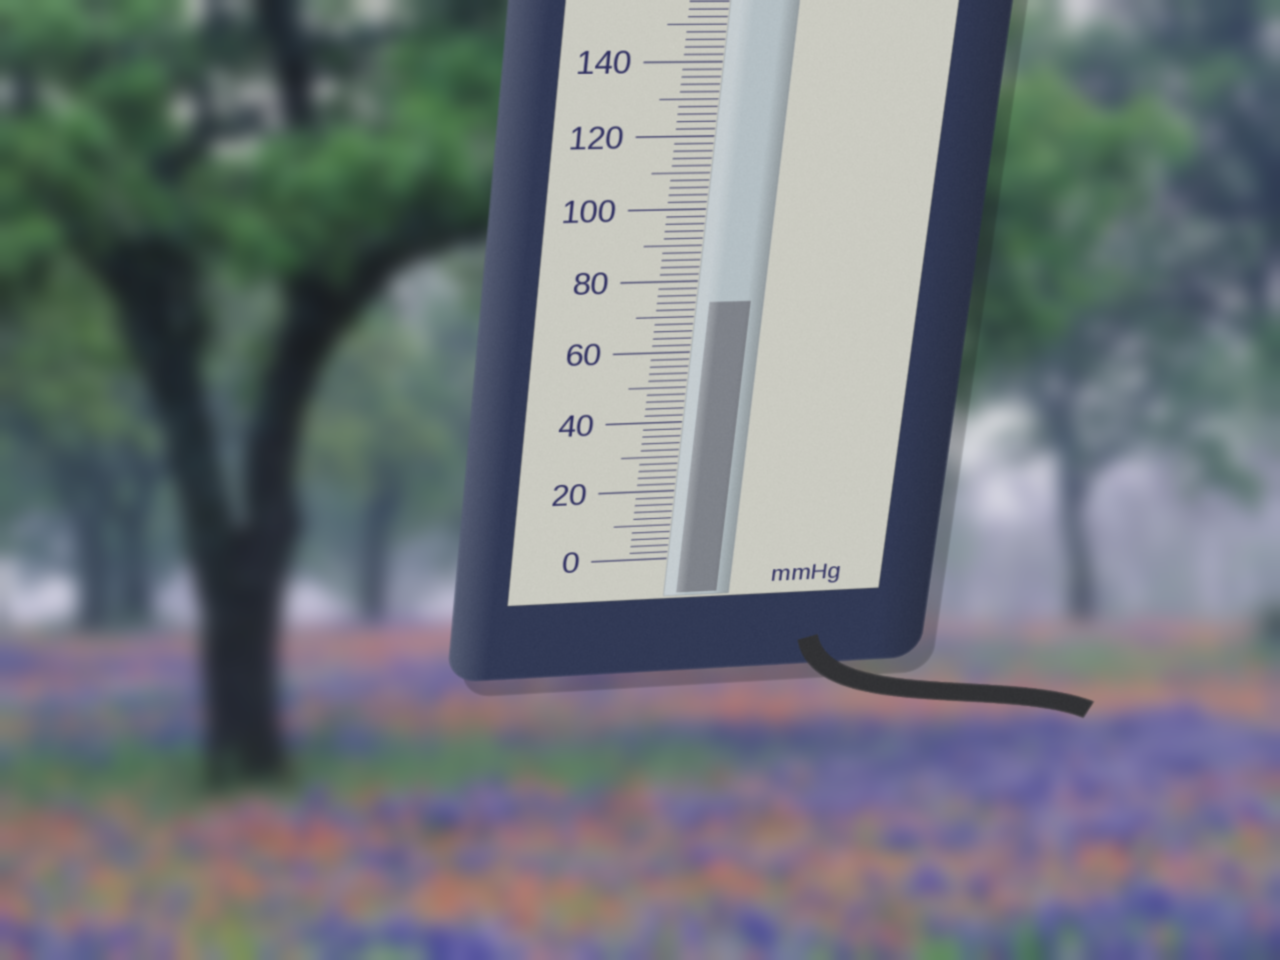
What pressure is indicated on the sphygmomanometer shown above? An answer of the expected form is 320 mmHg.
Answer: 74 mmHg
